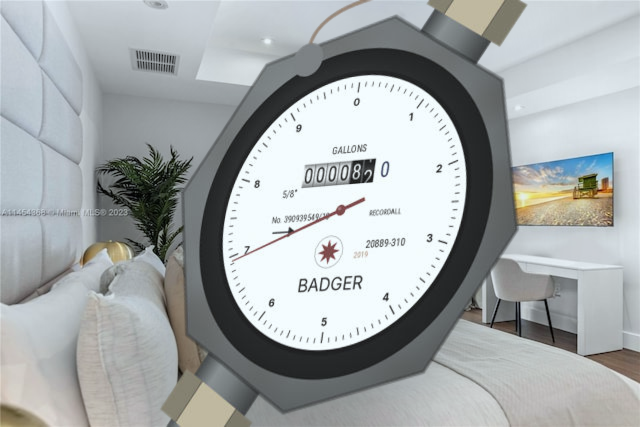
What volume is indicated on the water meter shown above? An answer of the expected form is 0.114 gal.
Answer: 816.9 gal
